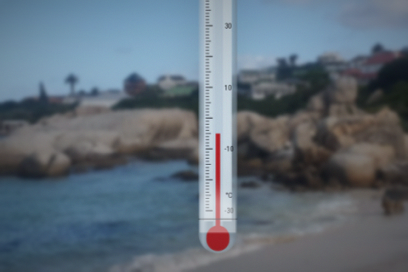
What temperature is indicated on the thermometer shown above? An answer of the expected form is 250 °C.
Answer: -5 °C
